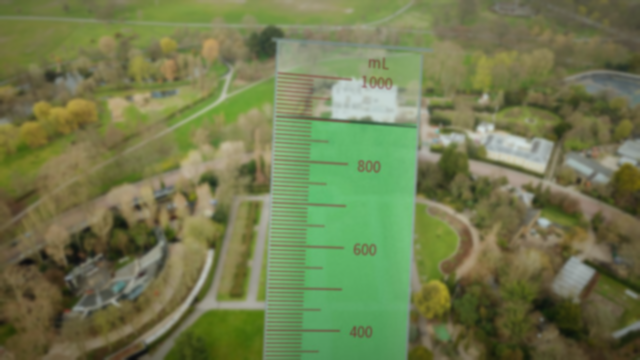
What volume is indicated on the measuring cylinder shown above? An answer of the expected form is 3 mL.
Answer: 900 mL
